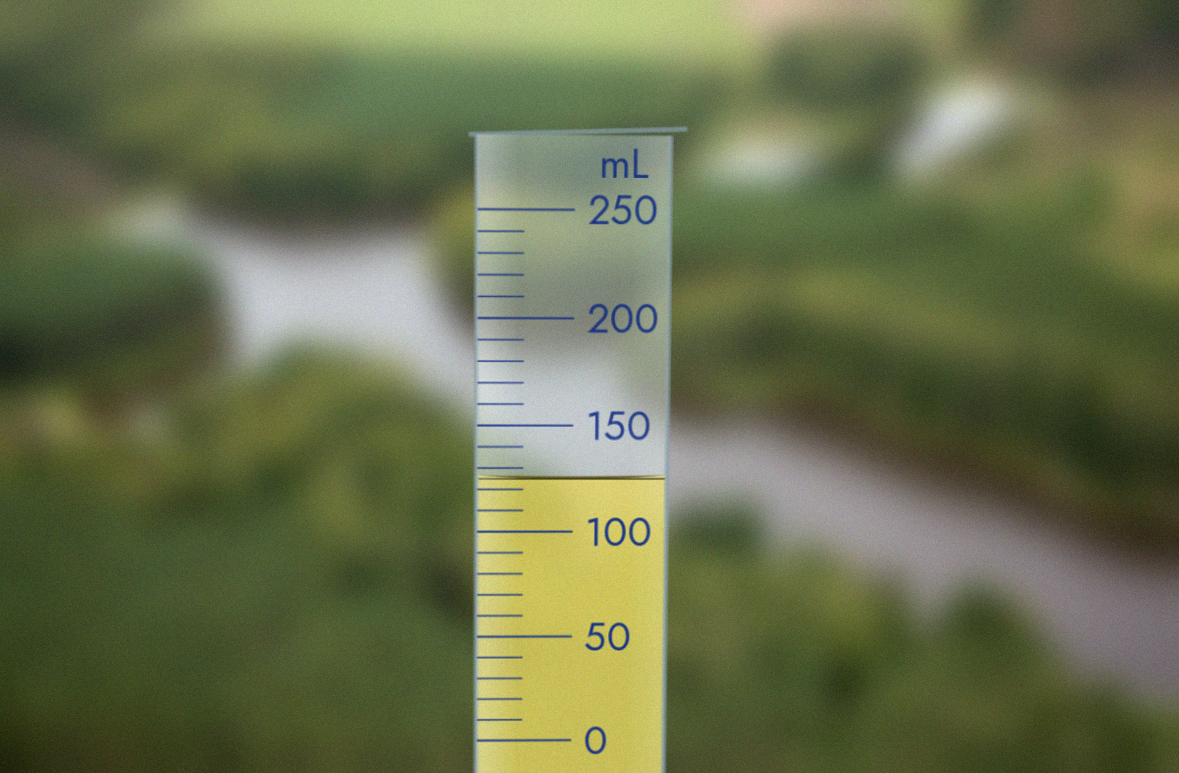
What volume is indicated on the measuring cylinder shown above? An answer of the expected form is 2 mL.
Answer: 125 mL
